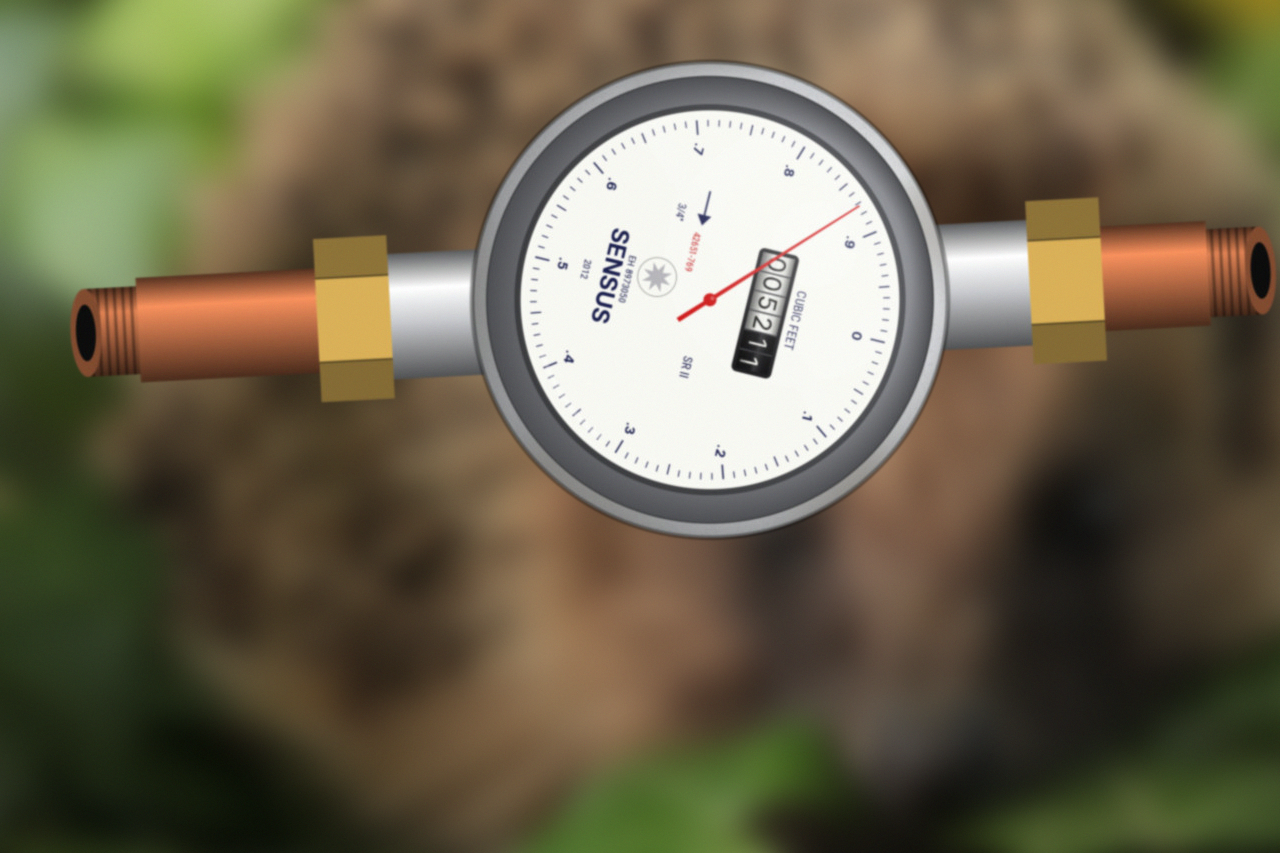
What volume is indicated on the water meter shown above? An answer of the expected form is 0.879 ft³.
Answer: 5210.87 ft³
